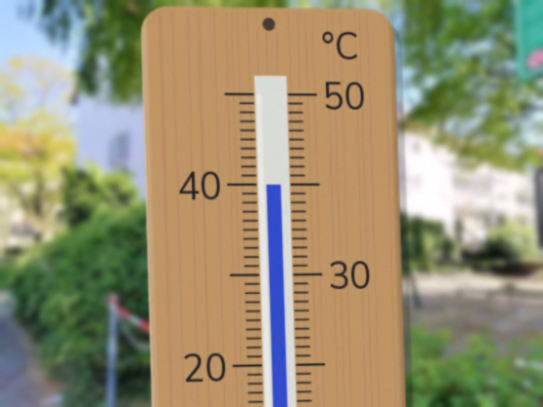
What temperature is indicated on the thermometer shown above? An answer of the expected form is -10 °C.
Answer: 40 °C
